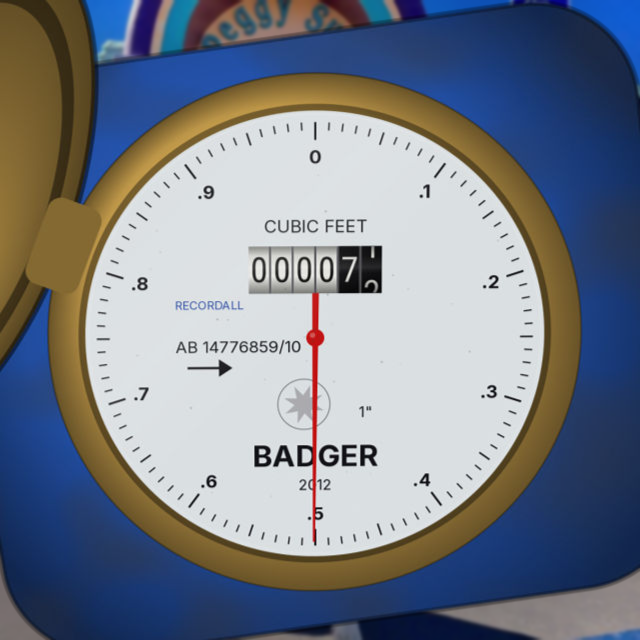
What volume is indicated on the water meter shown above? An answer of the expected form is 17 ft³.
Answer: 71.50 ft³
